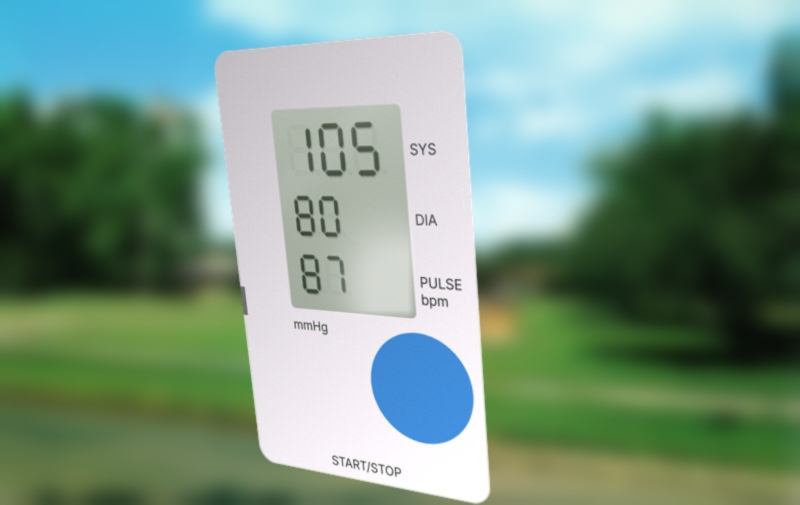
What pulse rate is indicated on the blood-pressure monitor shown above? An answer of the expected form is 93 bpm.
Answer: 87 bpm
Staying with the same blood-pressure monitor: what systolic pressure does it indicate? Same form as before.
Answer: 105 mmHg
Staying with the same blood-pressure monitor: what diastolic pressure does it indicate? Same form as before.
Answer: 80 mmHg
